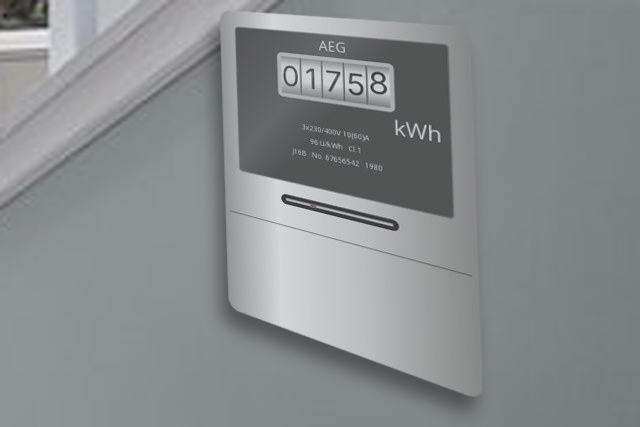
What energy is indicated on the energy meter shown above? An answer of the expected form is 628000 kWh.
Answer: 1758 kWh
